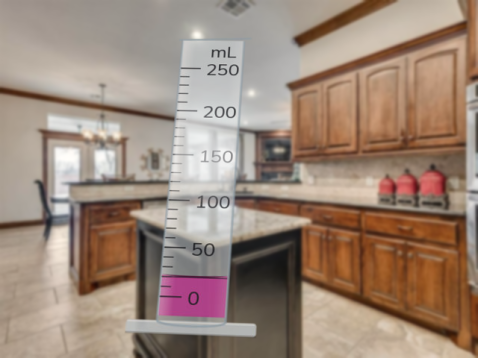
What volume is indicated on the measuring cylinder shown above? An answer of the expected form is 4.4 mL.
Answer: 20 mL
